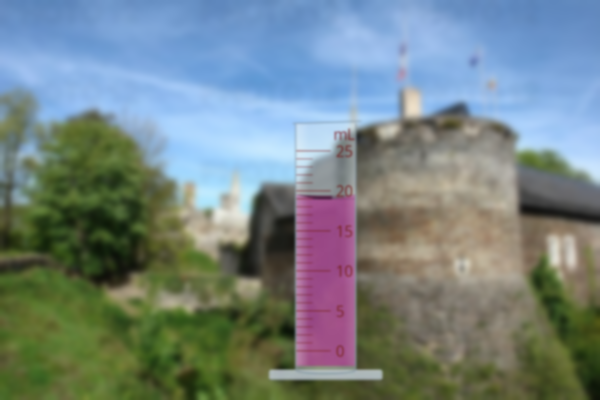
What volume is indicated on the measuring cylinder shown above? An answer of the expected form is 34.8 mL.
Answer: 19 mL
